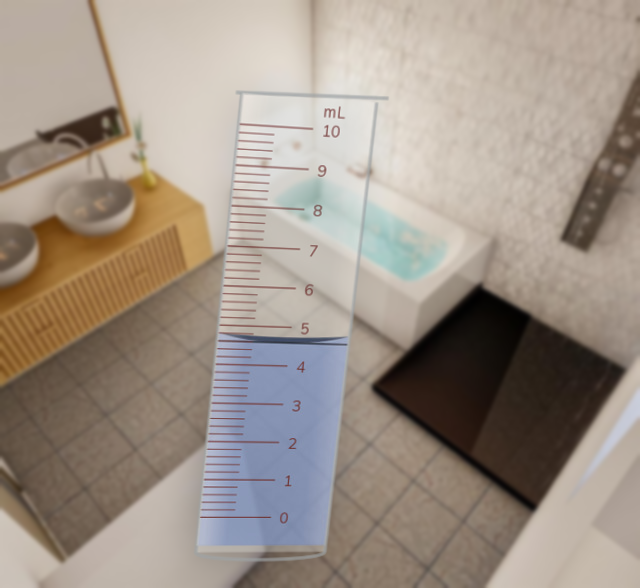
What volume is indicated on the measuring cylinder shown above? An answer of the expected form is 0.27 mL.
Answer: 4.6 mL
